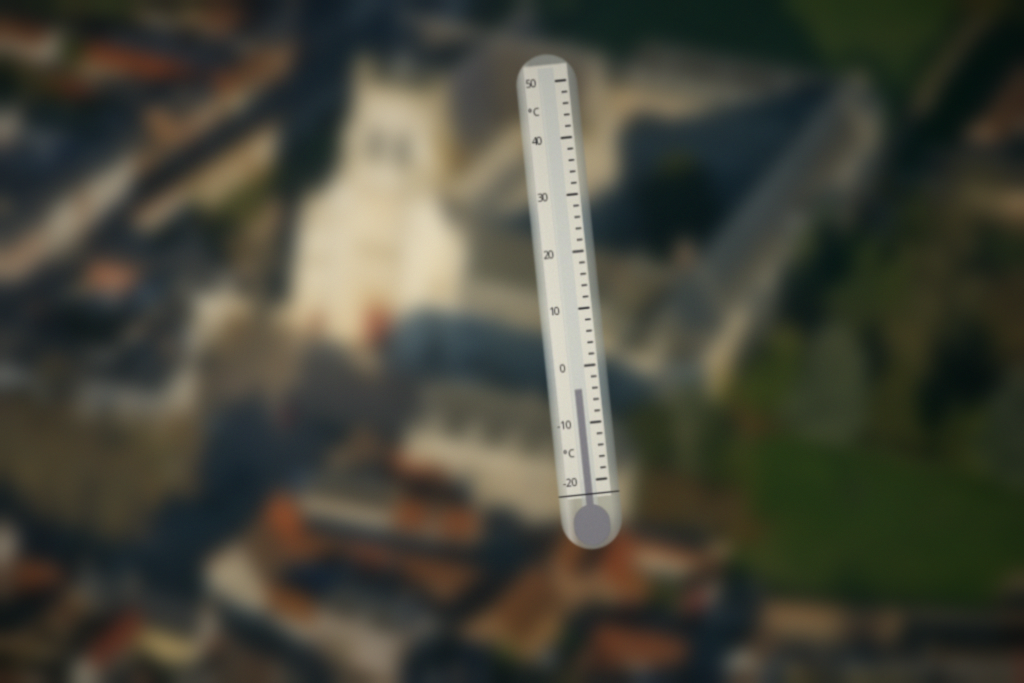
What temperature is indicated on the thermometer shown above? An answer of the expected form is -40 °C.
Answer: -4 °C
